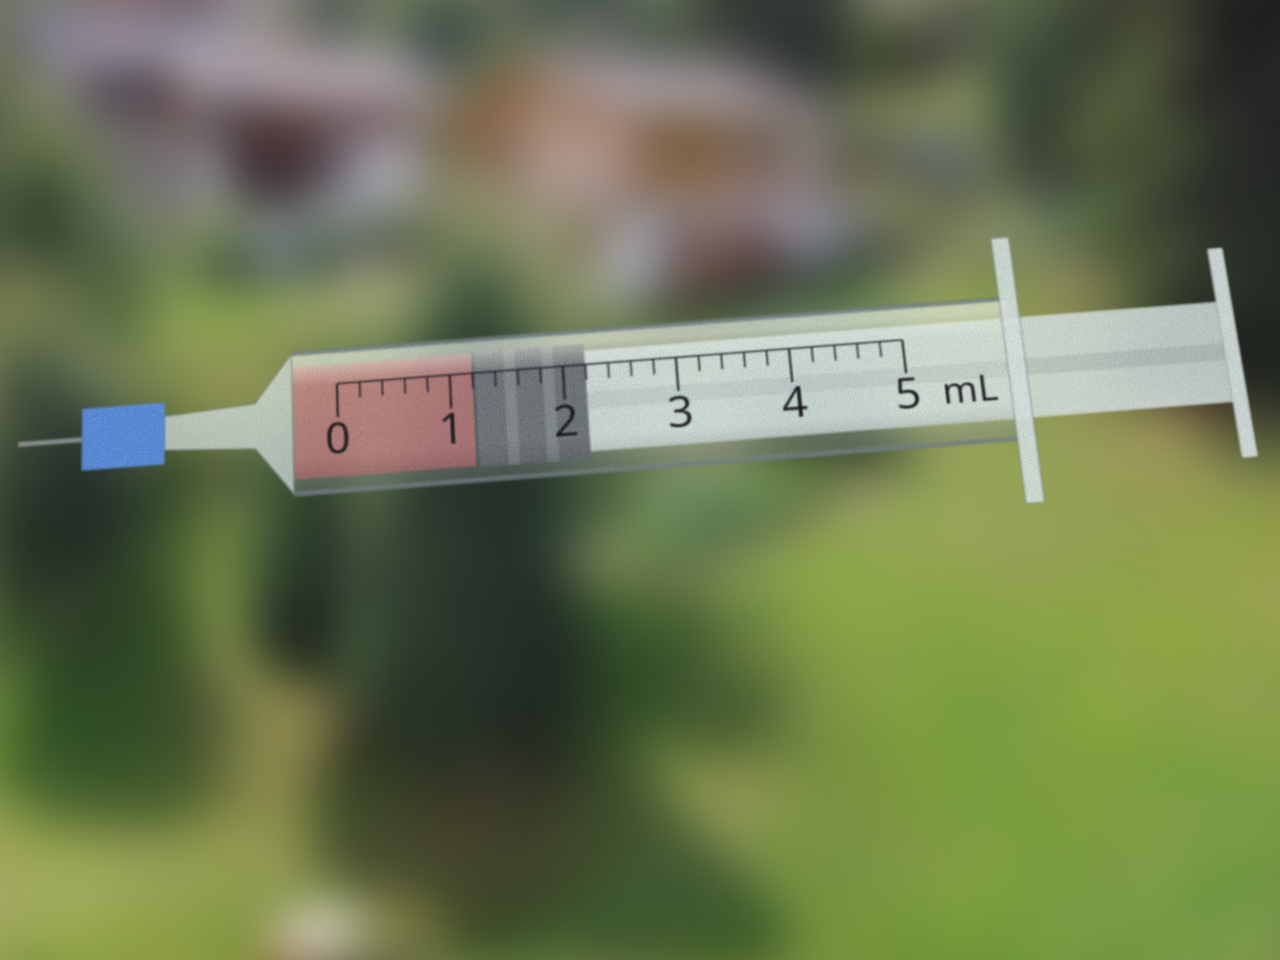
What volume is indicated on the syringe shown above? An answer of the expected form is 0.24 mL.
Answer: 1.2 mL
